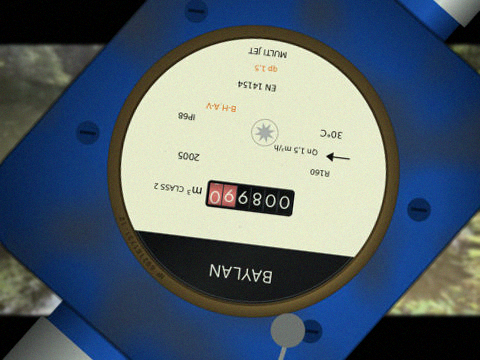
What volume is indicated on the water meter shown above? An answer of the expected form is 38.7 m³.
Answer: 89.90 m³
